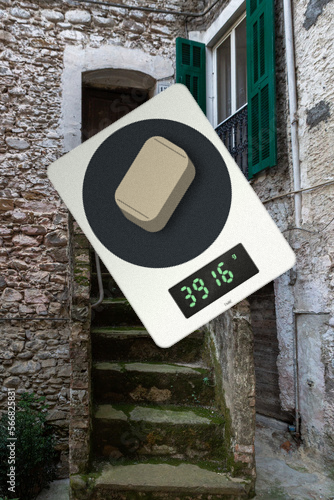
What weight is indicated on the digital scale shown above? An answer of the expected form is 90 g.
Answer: 3916 g
